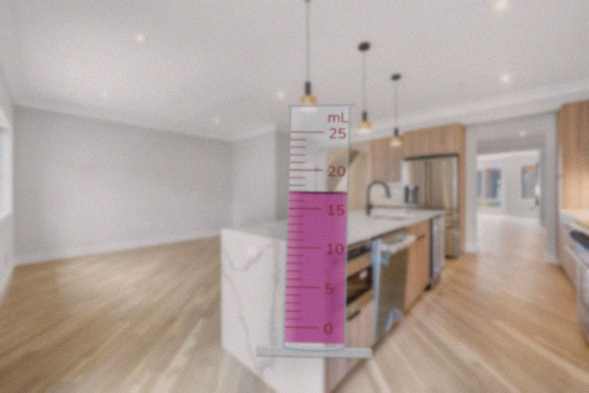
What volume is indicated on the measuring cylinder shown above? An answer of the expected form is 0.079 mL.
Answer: 17 mL
